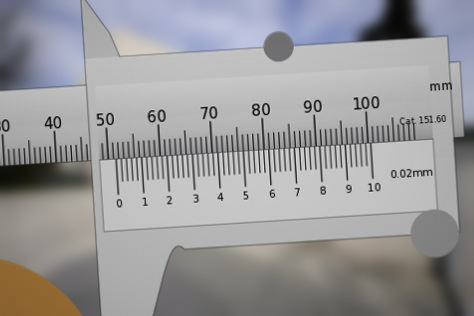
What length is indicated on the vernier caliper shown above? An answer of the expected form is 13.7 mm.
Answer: 51.5 mm
